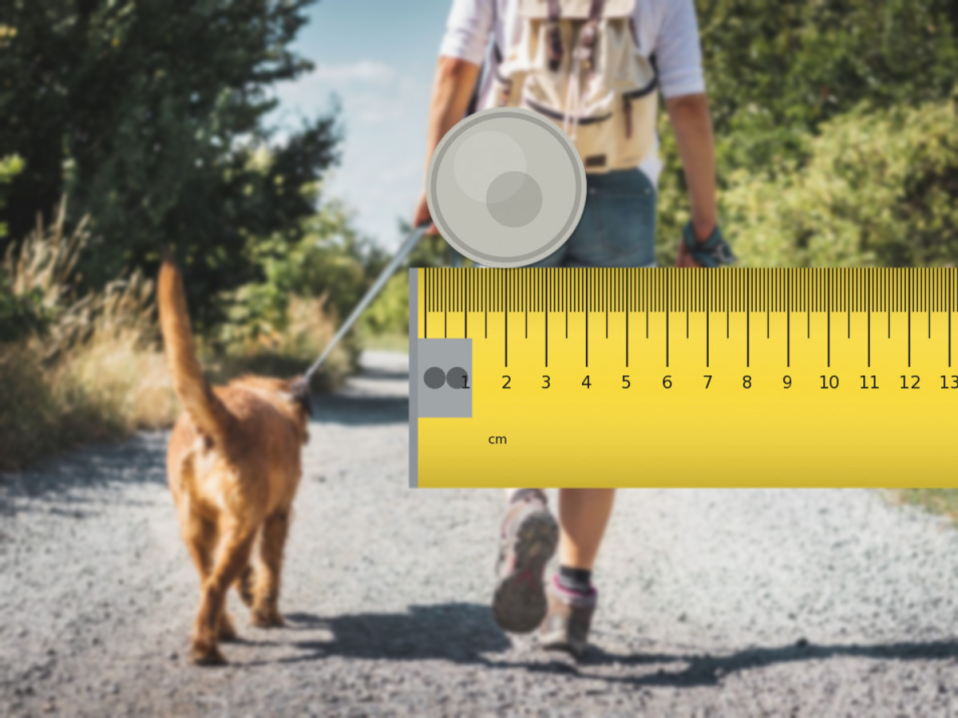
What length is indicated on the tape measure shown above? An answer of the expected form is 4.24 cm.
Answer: 4 cm
